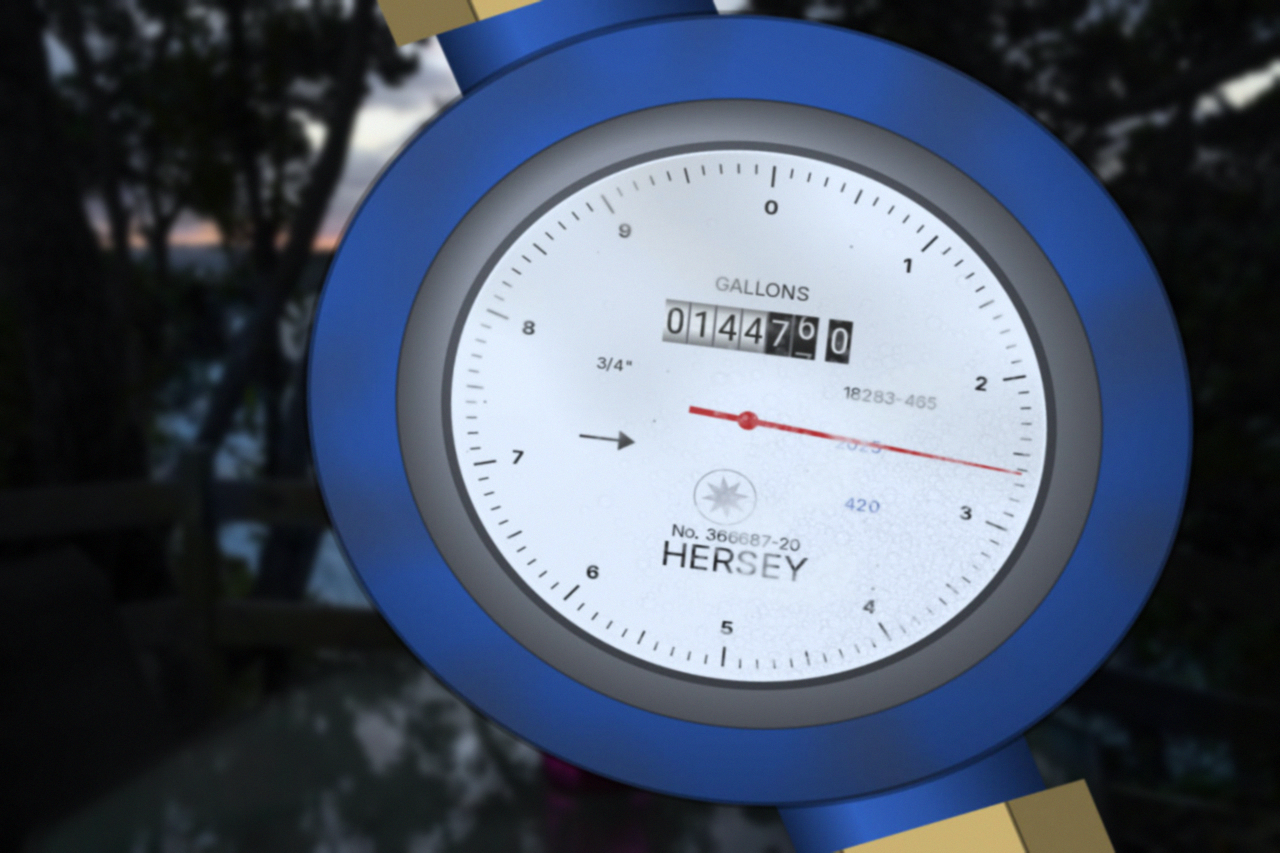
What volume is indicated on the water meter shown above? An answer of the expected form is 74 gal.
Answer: 144762.6 gal
